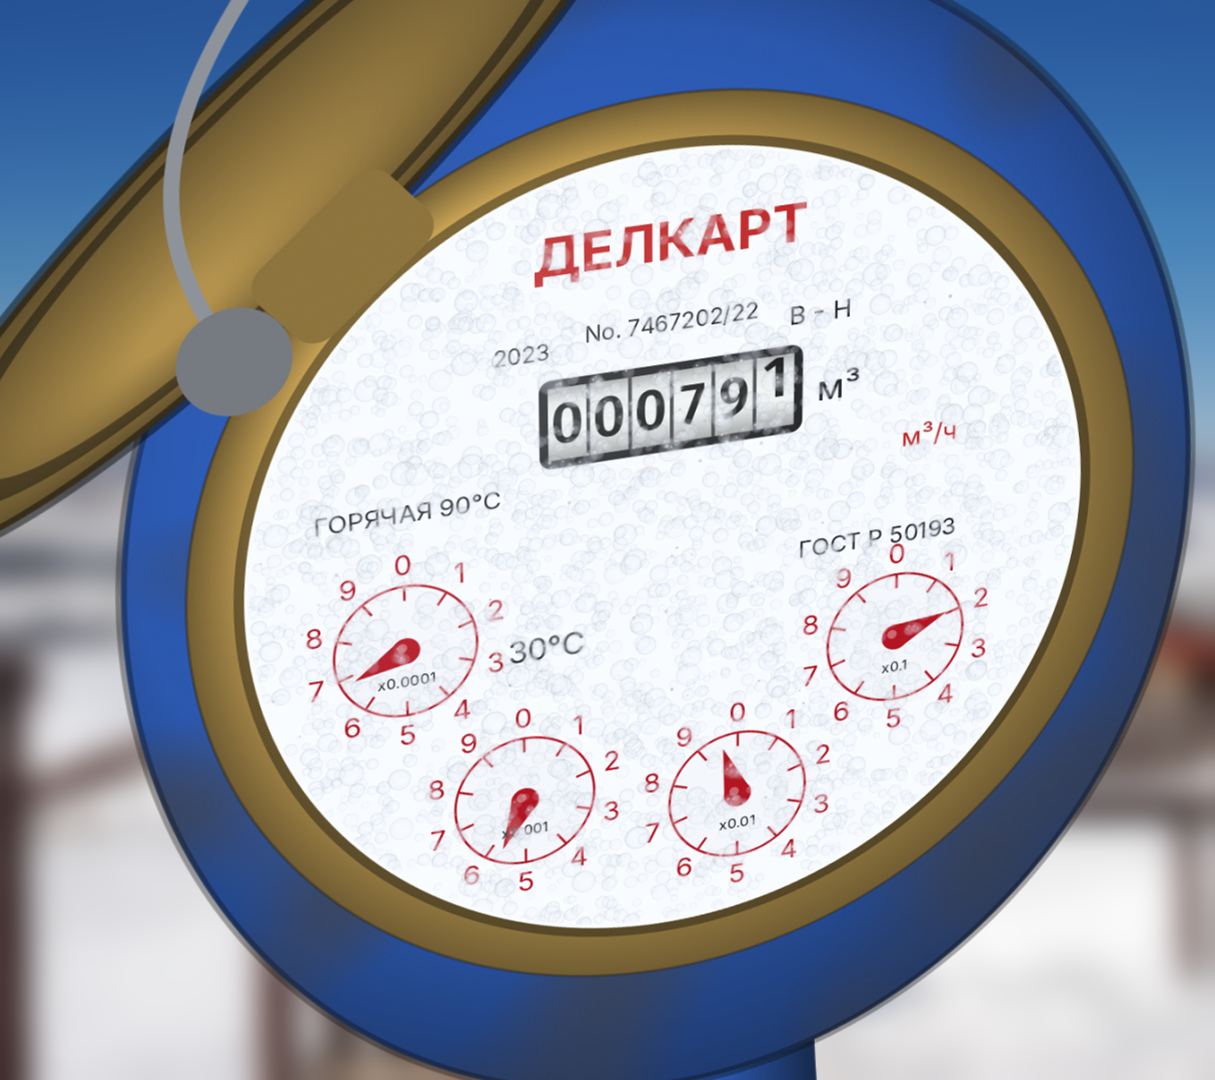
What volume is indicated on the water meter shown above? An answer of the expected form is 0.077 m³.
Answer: 791.1956 m³
